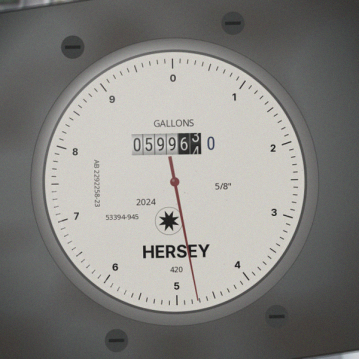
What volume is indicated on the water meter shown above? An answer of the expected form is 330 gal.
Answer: 599634.7 gal
